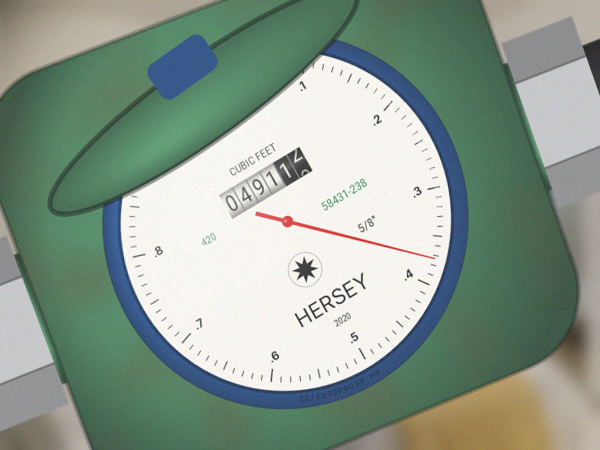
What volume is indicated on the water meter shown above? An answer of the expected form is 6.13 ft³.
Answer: 49112.37 ft³
